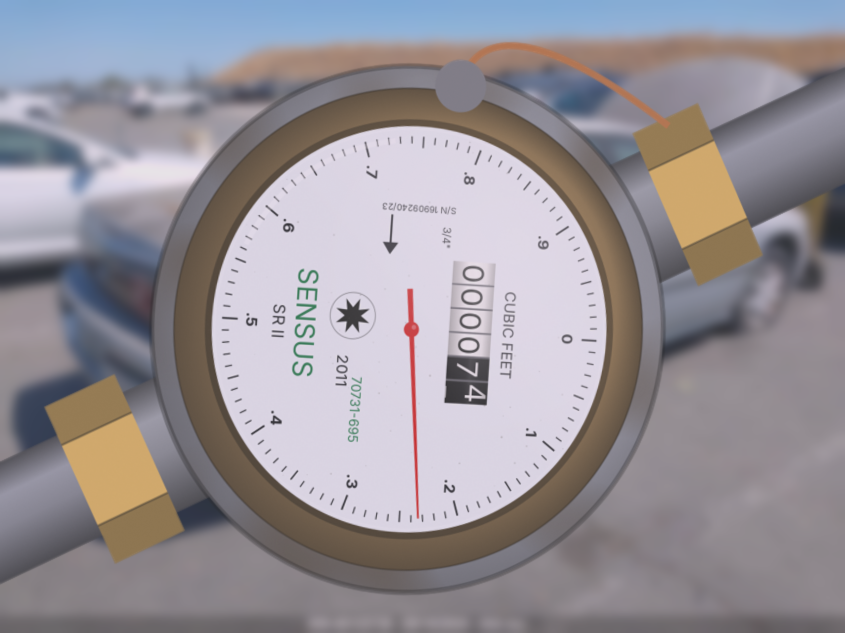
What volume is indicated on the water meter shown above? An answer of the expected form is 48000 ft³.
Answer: 74.23 ft³
